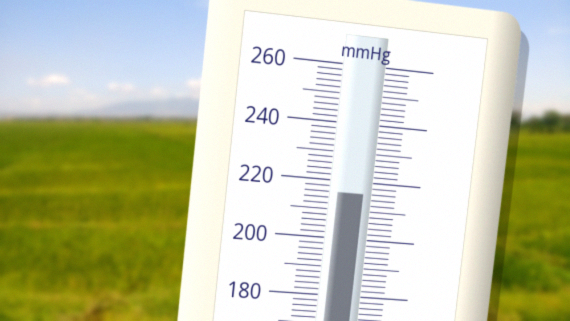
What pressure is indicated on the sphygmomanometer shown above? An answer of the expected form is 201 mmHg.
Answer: 216 mmHg
